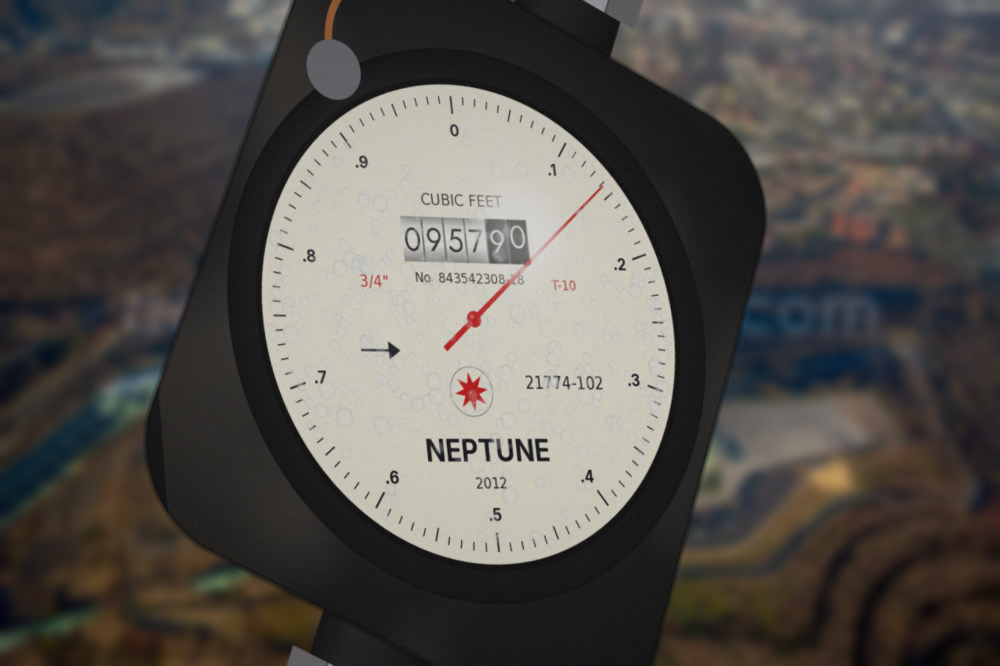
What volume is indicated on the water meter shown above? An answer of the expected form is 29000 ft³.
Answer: 95790.14 ft³
